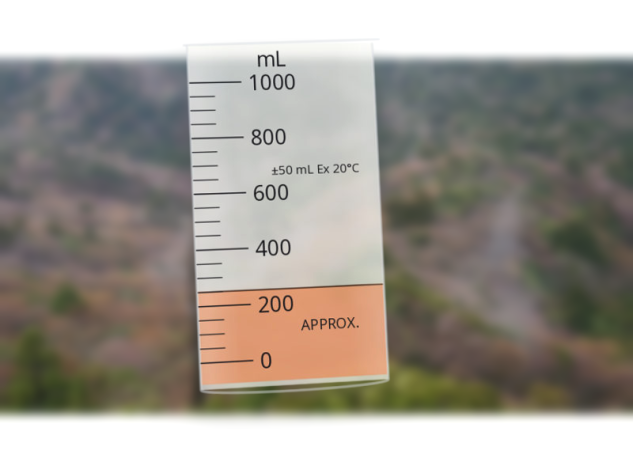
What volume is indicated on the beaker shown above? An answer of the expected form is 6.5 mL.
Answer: 250 mL
